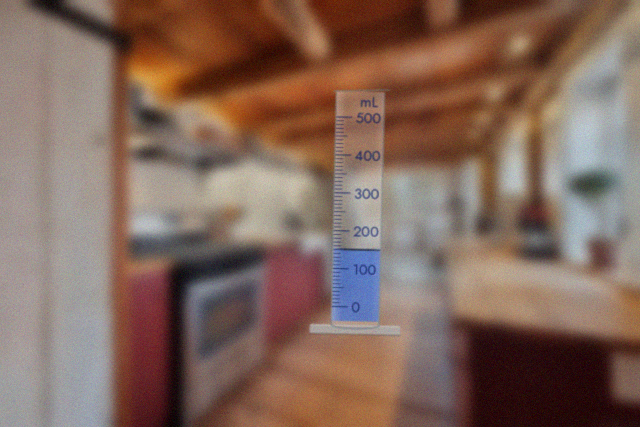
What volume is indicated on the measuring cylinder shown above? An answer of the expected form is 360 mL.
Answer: 150 mL
